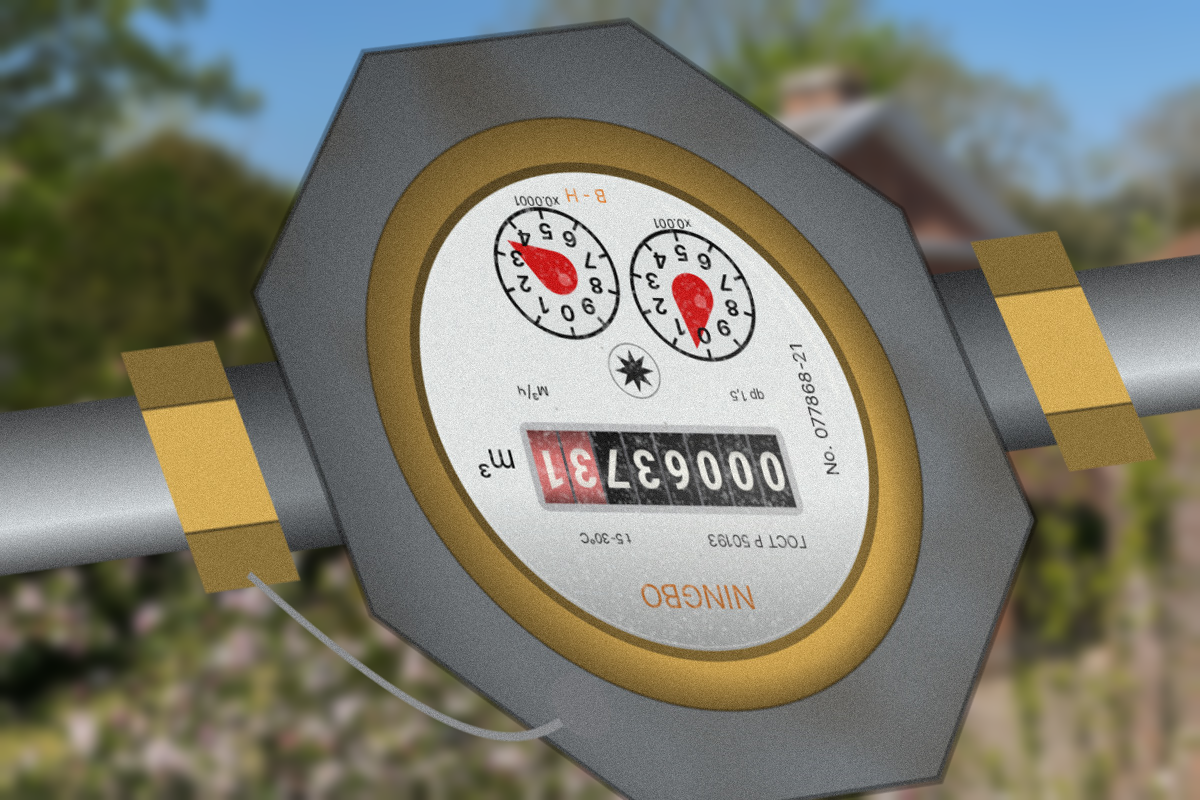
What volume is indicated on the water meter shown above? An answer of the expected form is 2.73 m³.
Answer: 637.3103 m³
